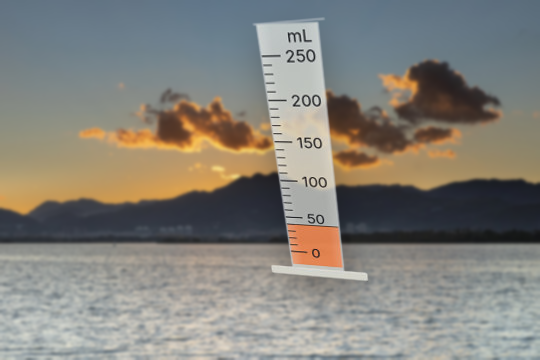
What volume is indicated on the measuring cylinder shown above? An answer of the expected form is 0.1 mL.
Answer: 40 mL
